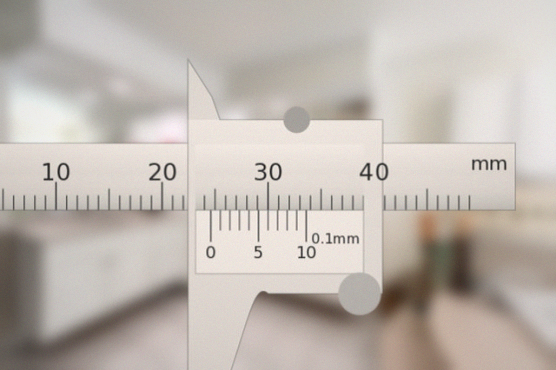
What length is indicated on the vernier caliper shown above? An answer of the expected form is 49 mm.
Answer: 24.6 mm
